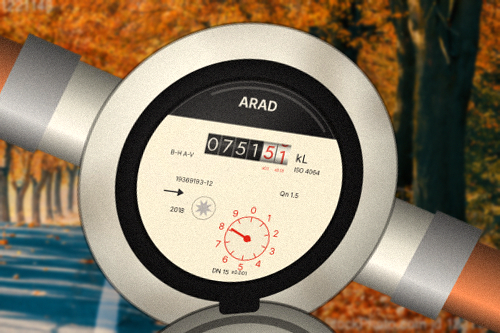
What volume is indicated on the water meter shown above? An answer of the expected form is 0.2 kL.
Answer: 751.508 kL
